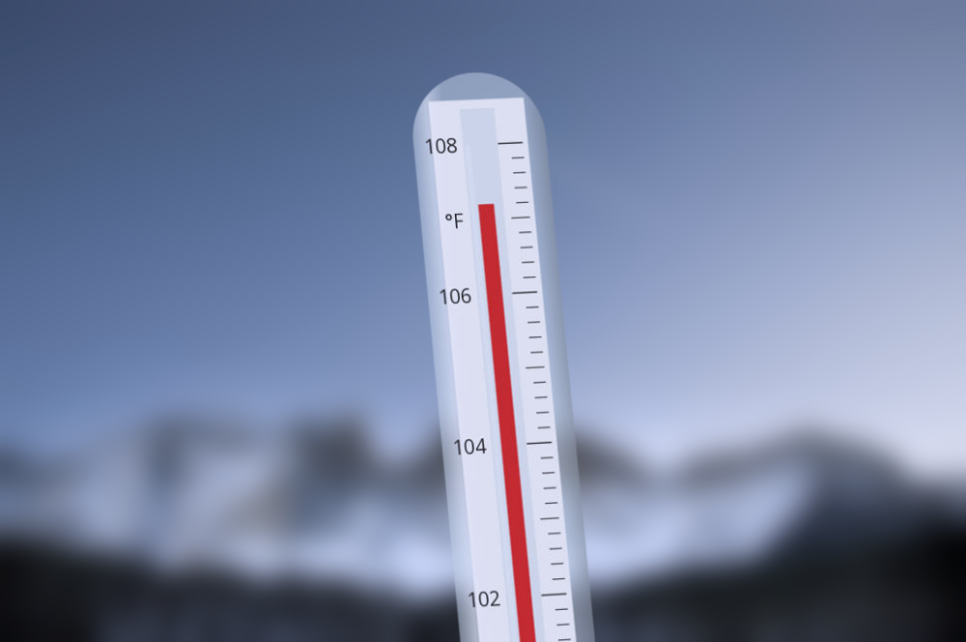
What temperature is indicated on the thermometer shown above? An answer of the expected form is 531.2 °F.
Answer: 107.2 °F
